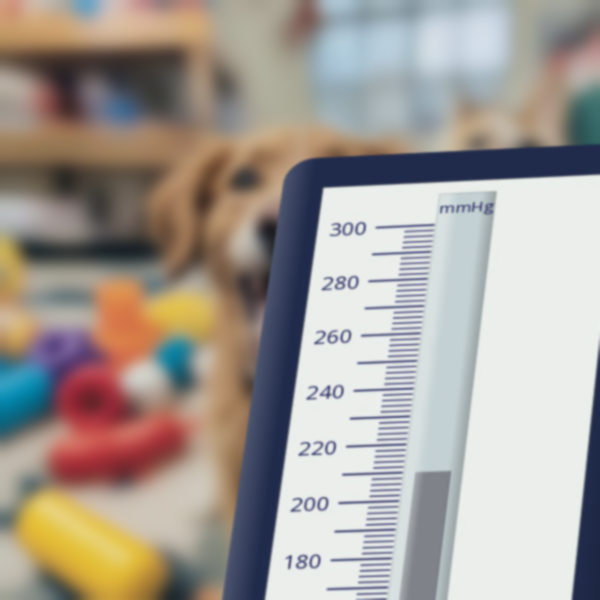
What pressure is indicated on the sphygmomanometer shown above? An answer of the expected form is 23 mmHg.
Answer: 210 mmHg
